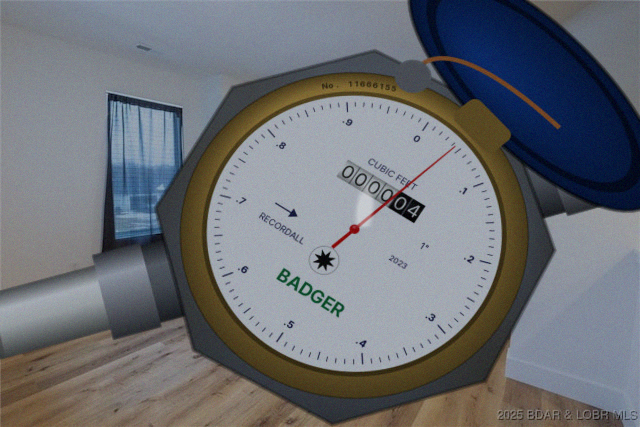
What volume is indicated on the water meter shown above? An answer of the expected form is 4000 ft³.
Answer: 4.04 ft³
